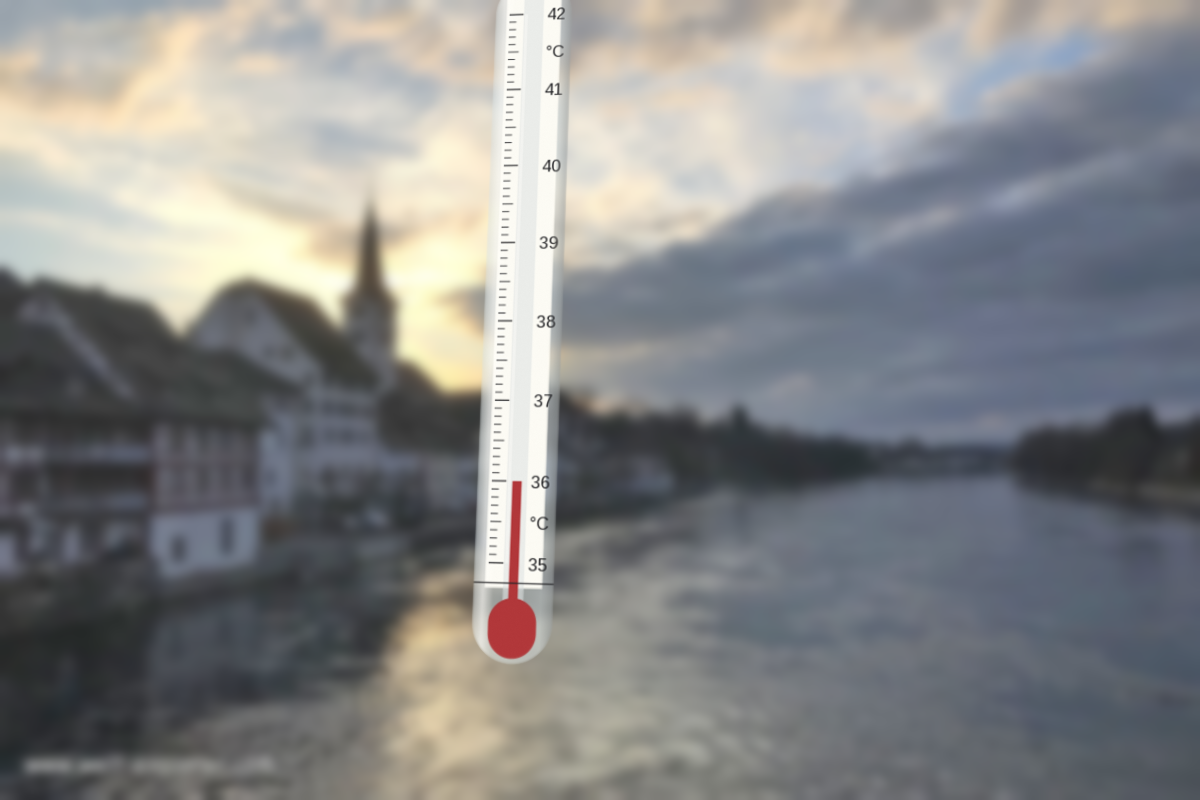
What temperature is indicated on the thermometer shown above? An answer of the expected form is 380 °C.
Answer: 36 °C
